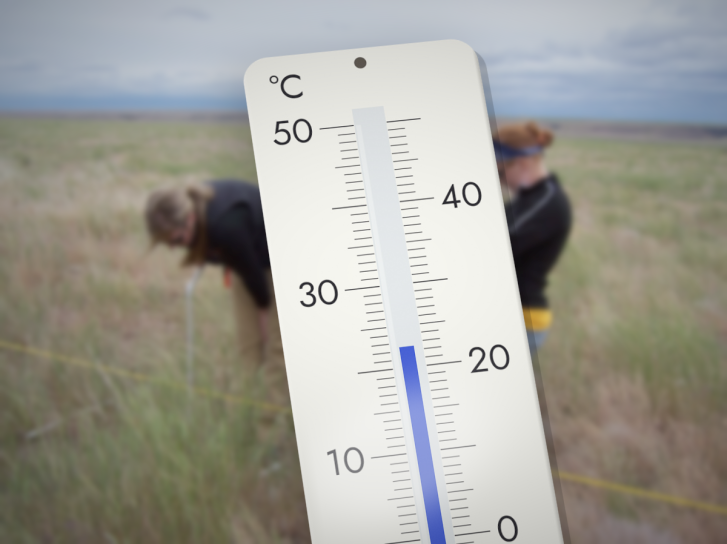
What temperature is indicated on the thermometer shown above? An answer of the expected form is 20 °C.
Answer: 22.5 °C
